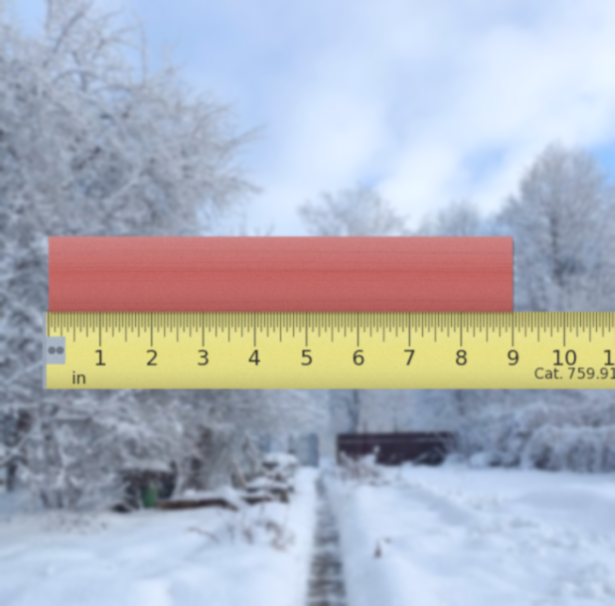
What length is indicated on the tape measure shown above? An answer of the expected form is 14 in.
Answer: 9 in
